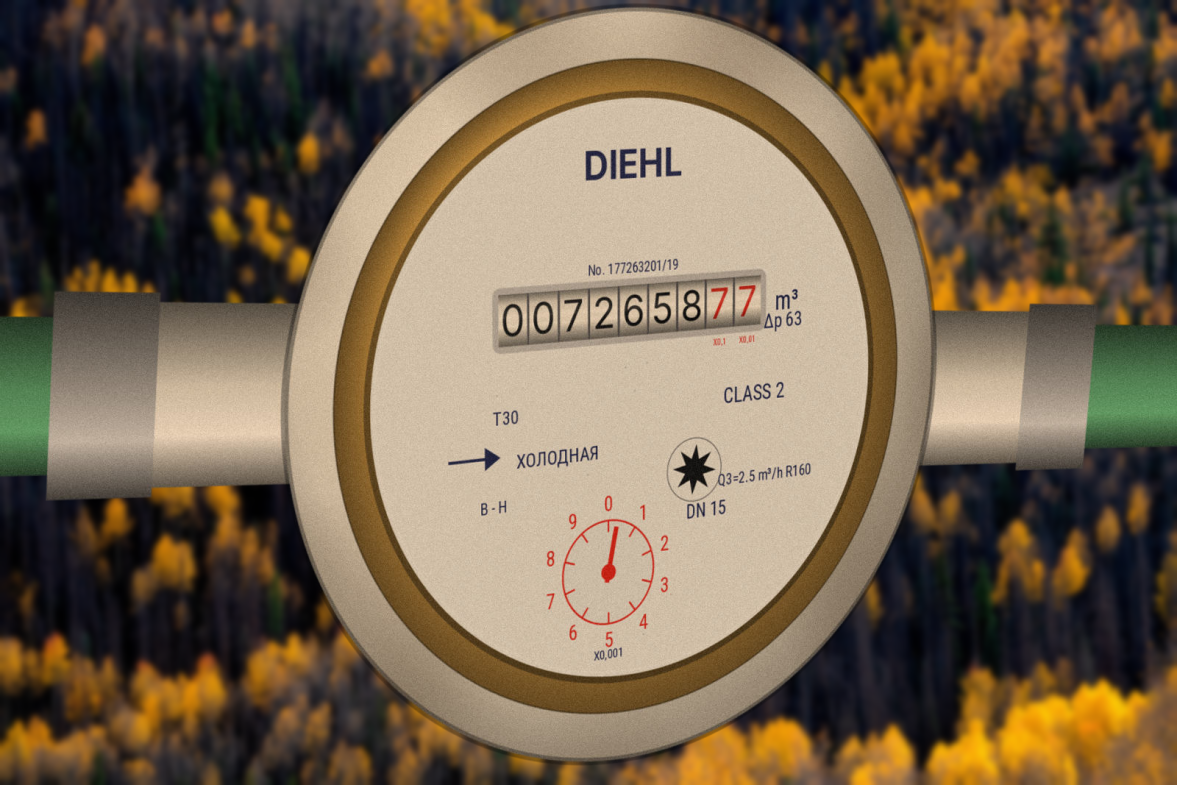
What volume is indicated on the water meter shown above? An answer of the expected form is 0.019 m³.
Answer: 72658.770 m³
